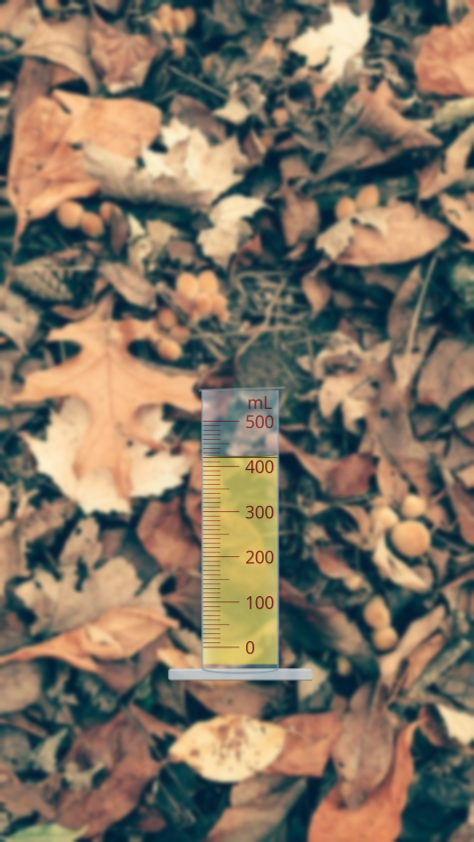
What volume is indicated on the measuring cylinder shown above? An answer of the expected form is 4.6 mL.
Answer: 420 mL
